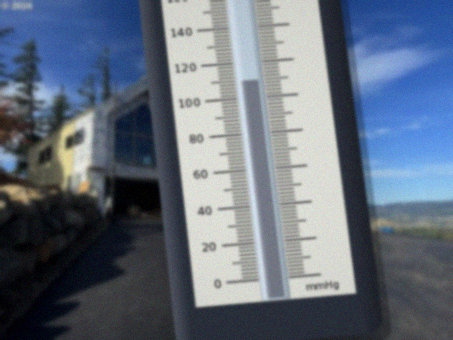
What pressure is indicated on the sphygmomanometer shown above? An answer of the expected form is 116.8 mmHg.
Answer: 110 mmHg
